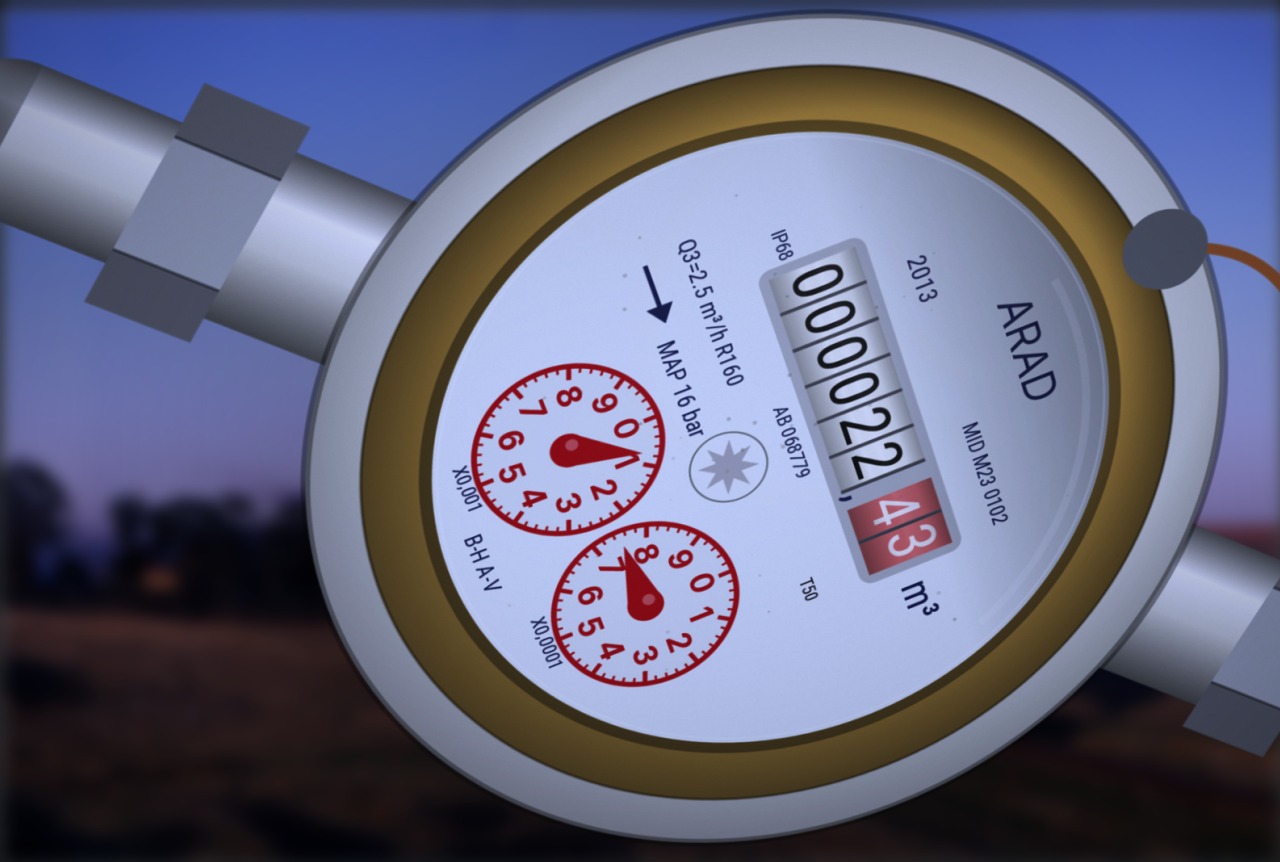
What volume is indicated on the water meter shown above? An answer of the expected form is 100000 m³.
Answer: 22.4307 m³
